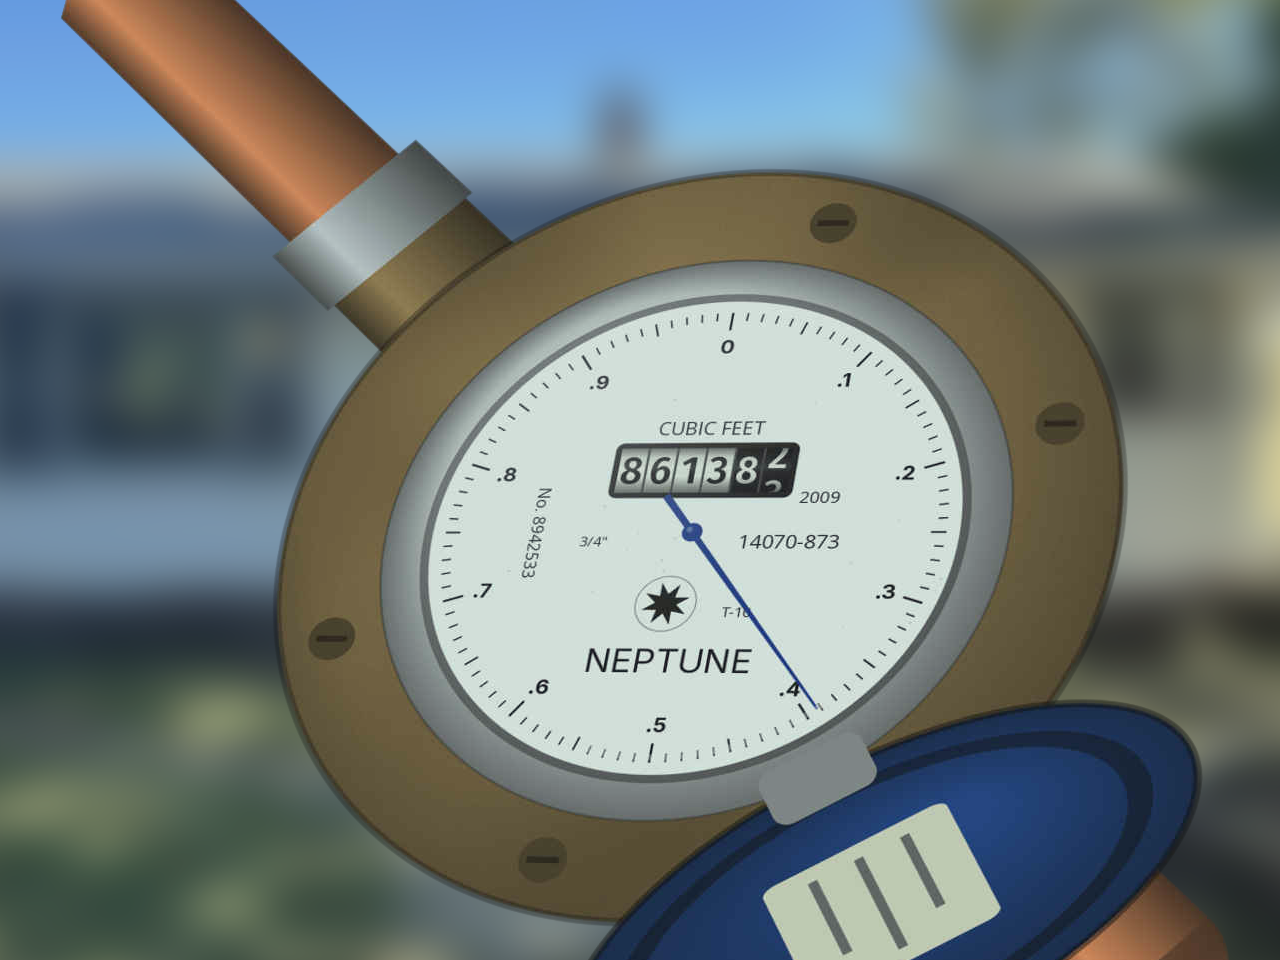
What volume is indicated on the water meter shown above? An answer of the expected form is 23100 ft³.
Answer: 861382.39 ft³
